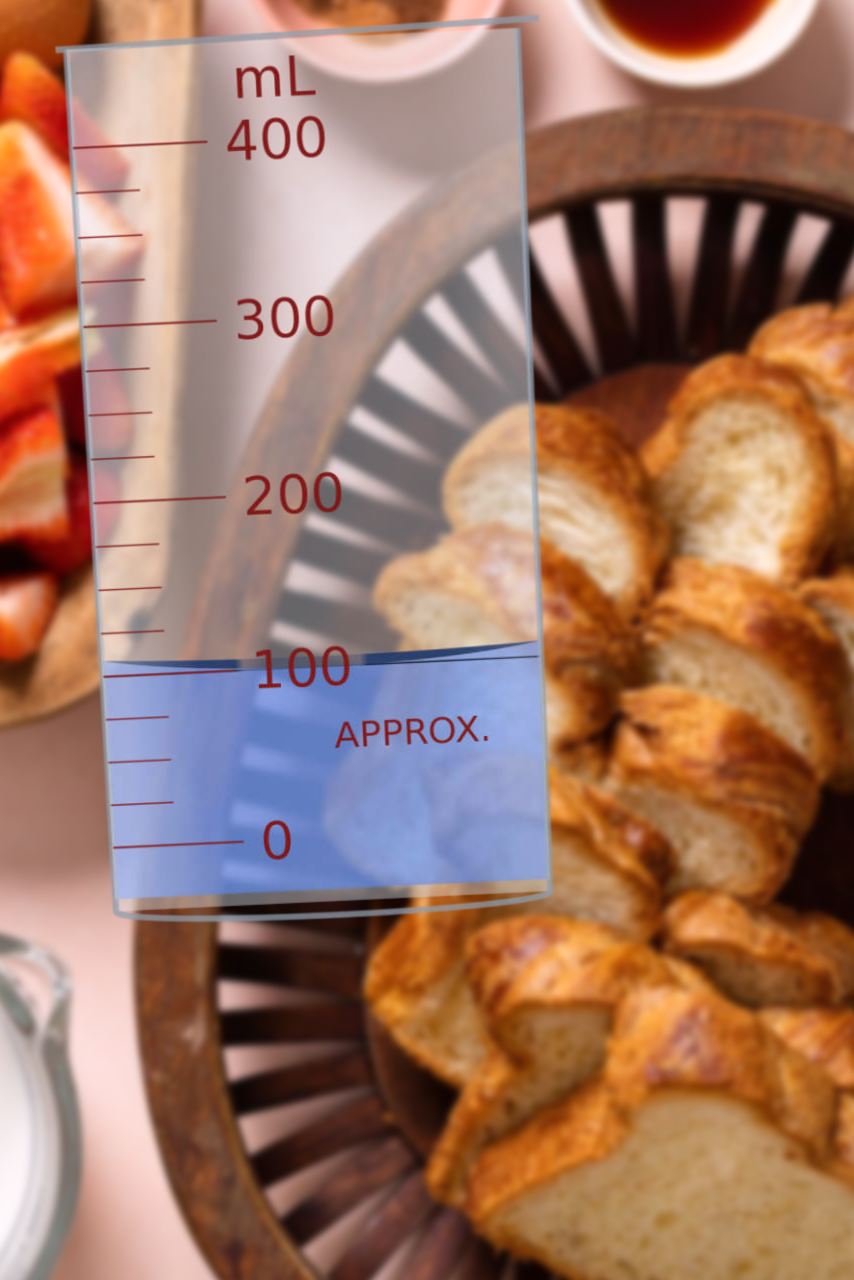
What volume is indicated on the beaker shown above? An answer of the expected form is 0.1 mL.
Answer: 100 mL
